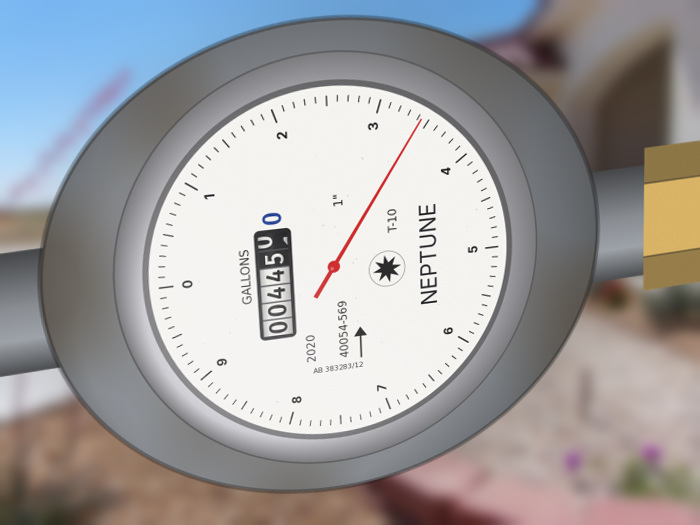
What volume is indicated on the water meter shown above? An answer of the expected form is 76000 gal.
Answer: 44503.4 gal
